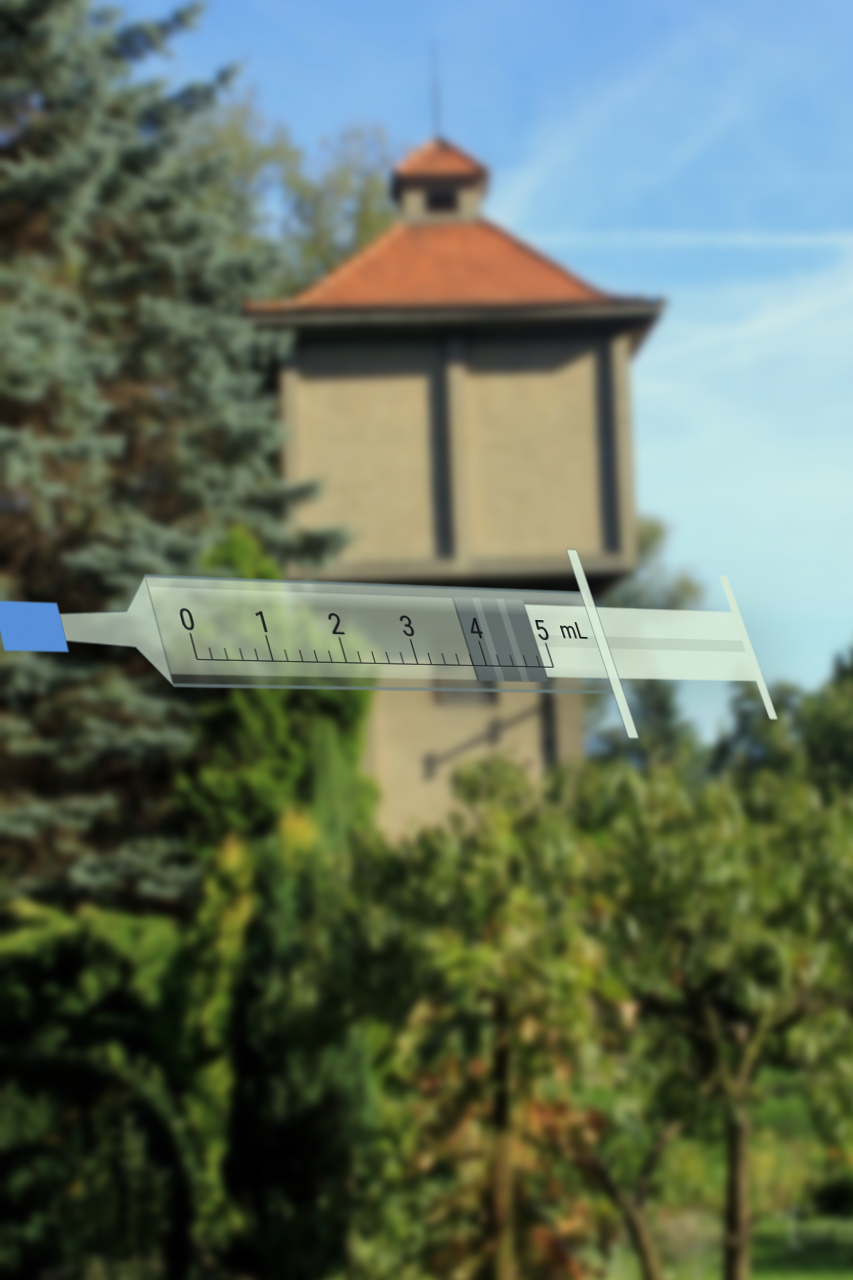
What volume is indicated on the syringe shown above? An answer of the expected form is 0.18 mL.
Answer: 3.8 mL
